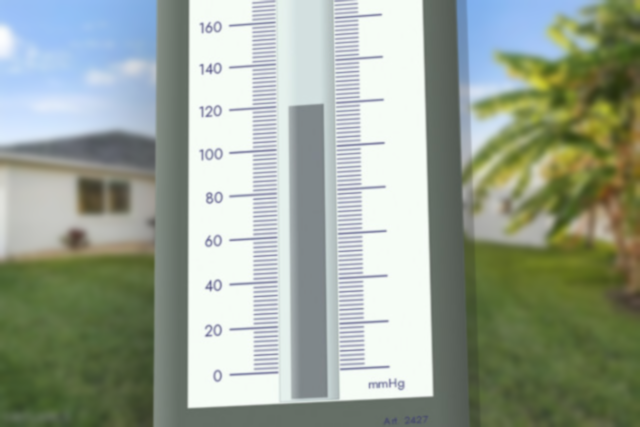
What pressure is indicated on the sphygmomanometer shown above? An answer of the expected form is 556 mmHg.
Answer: 120 mmHg
